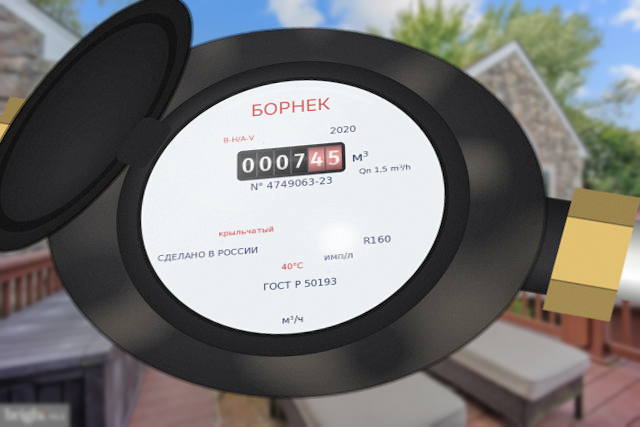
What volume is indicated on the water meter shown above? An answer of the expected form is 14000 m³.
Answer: 7.45 m³
